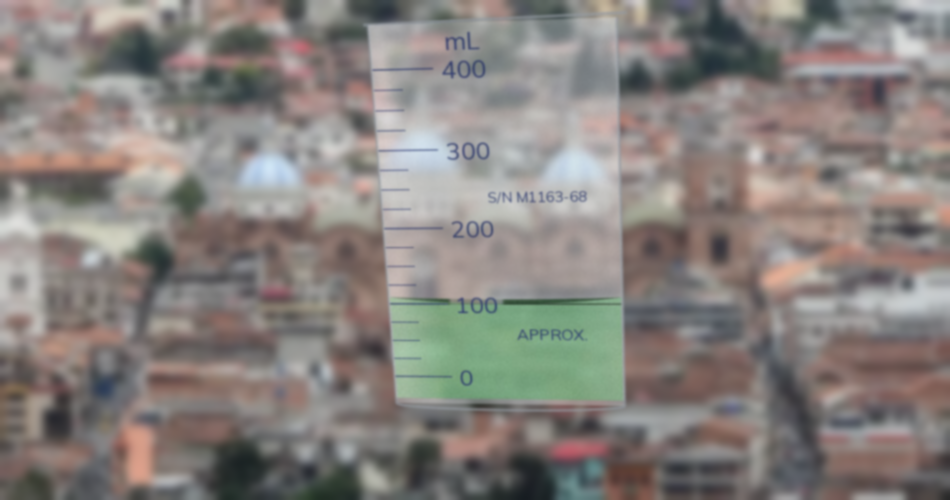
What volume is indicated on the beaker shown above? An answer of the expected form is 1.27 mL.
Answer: 100 mL
